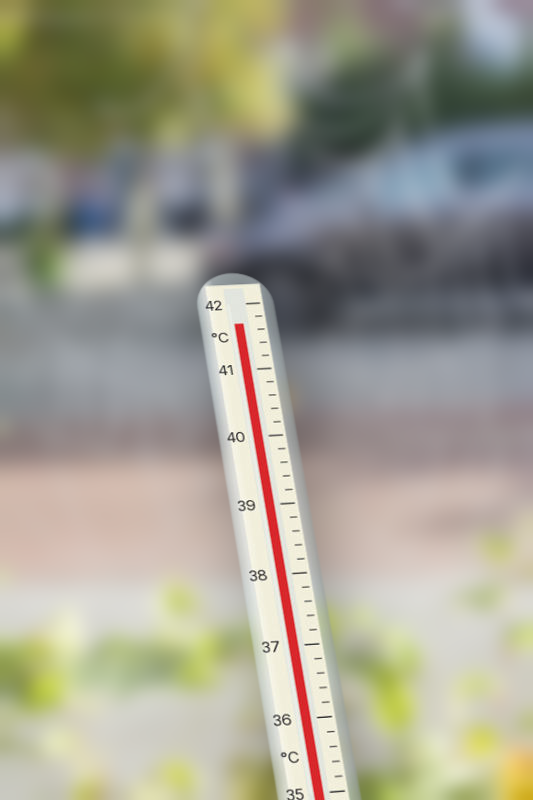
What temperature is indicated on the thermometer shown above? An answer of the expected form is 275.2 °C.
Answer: 41.7 °C
